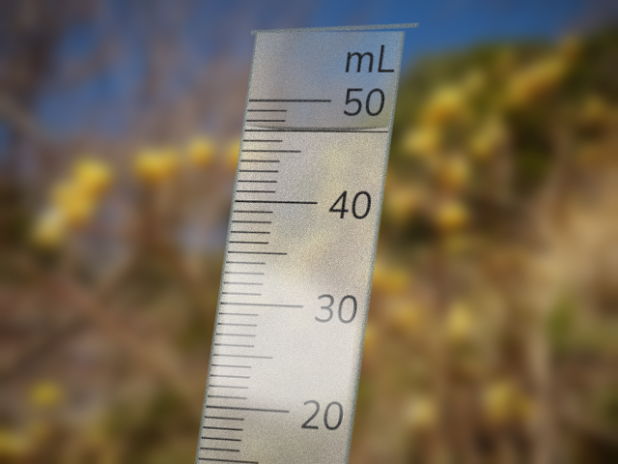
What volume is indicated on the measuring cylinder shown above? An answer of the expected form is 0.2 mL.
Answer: 47 mL
